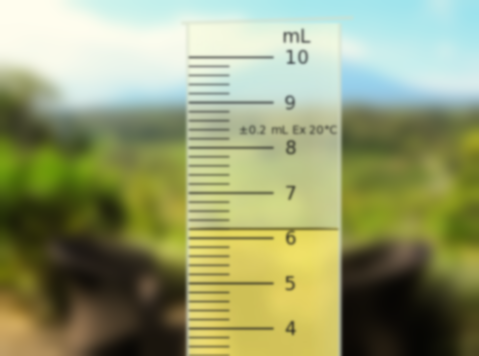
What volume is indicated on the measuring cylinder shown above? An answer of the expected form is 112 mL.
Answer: 6.2 mL
